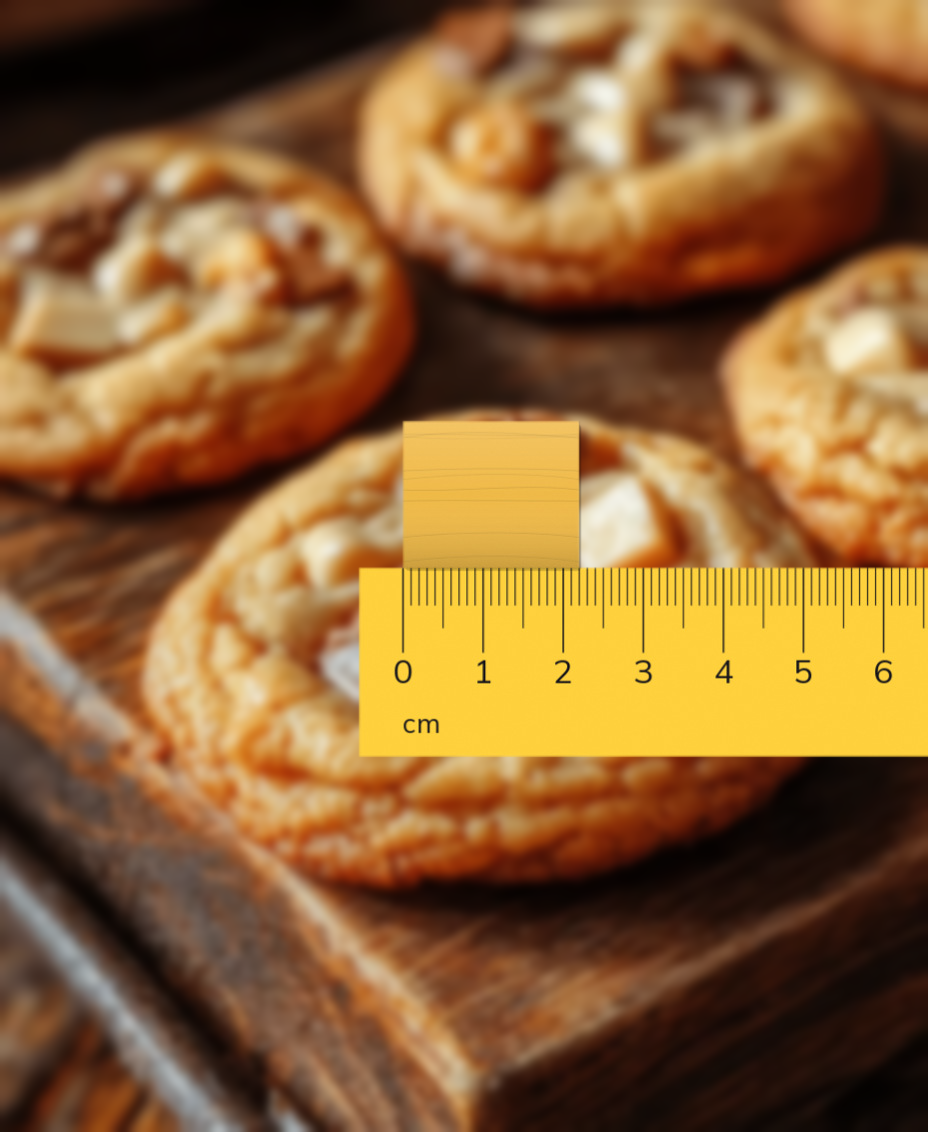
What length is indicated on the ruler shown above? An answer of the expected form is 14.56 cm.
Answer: 2.2 cm
